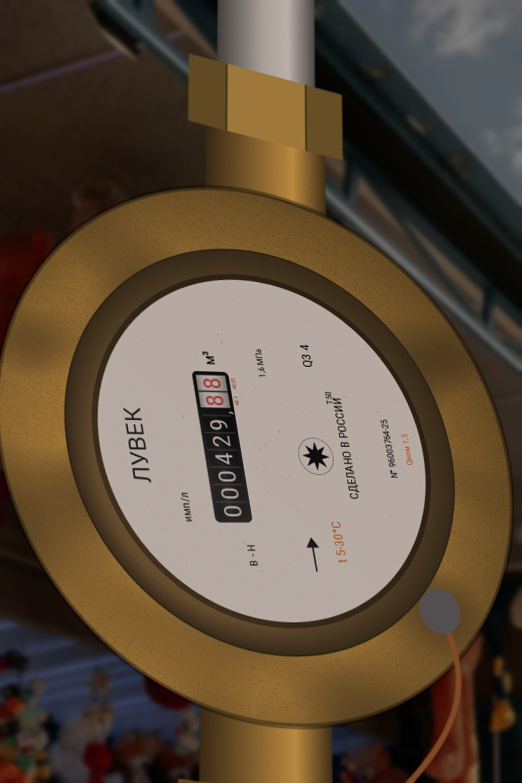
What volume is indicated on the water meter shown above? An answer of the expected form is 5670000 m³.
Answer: 429.88 m³
